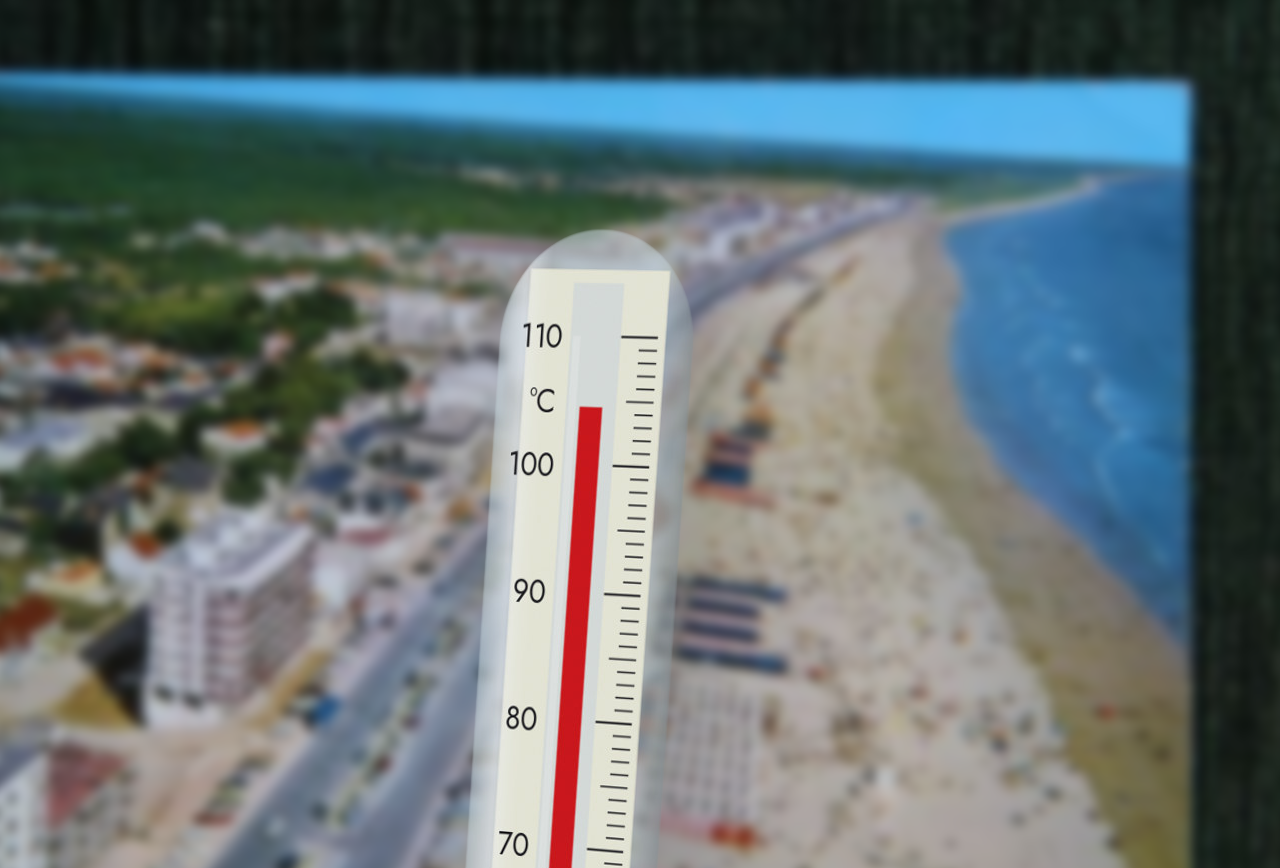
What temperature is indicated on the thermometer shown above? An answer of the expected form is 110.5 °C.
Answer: 104.5 °C
